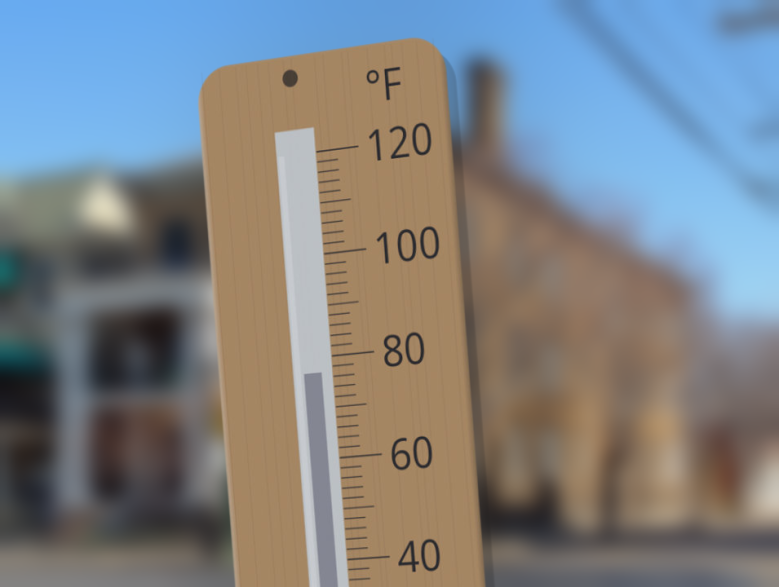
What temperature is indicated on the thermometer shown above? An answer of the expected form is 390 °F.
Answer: 77 °F
